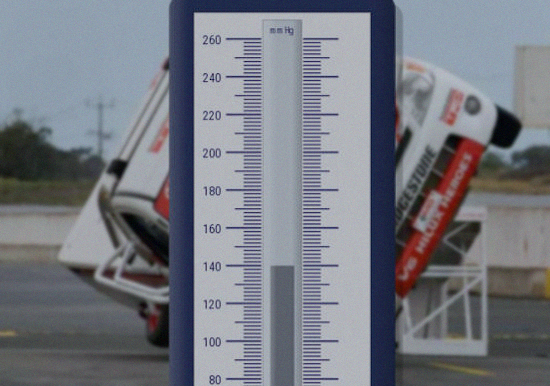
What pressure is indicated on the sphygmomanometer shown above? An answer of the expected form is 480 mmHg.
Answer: 140 mmHg
